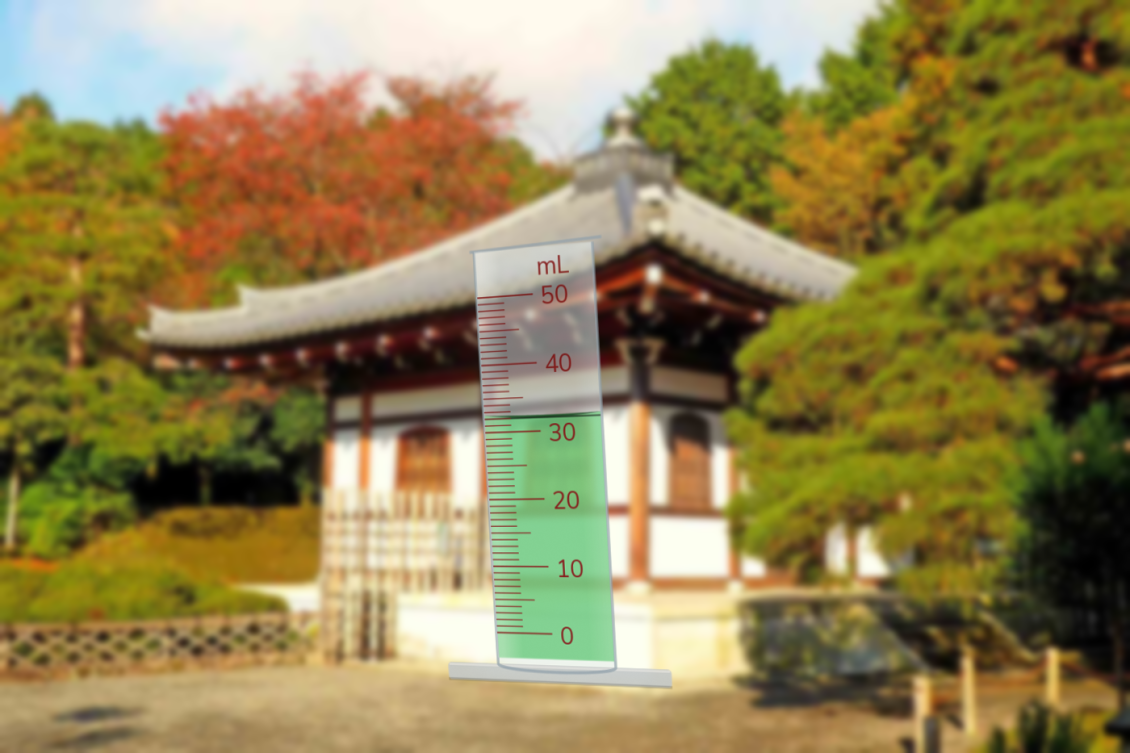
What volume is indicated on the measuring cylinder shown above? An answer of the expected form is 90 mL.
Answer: 32 mL
